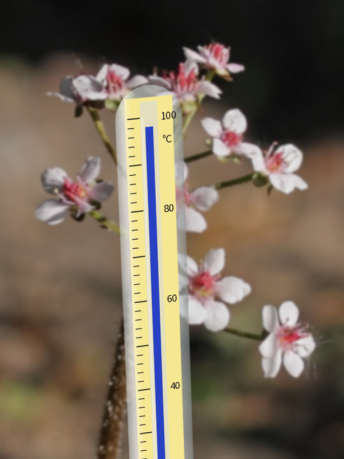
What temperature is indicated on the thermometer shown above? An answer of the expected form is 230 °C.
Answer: 98 °C
